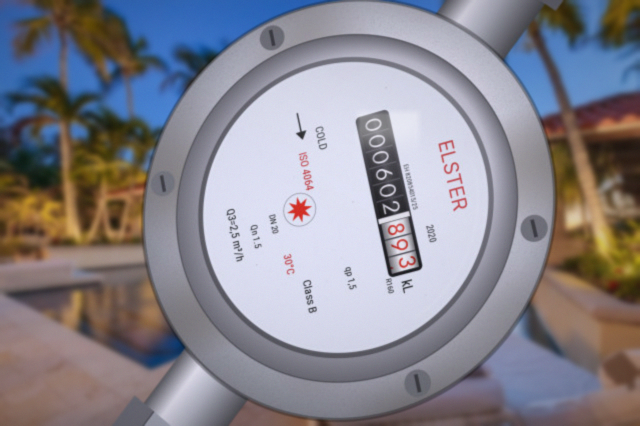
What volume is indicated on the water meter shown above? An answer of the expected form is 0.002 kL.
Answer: 602.893 kL
